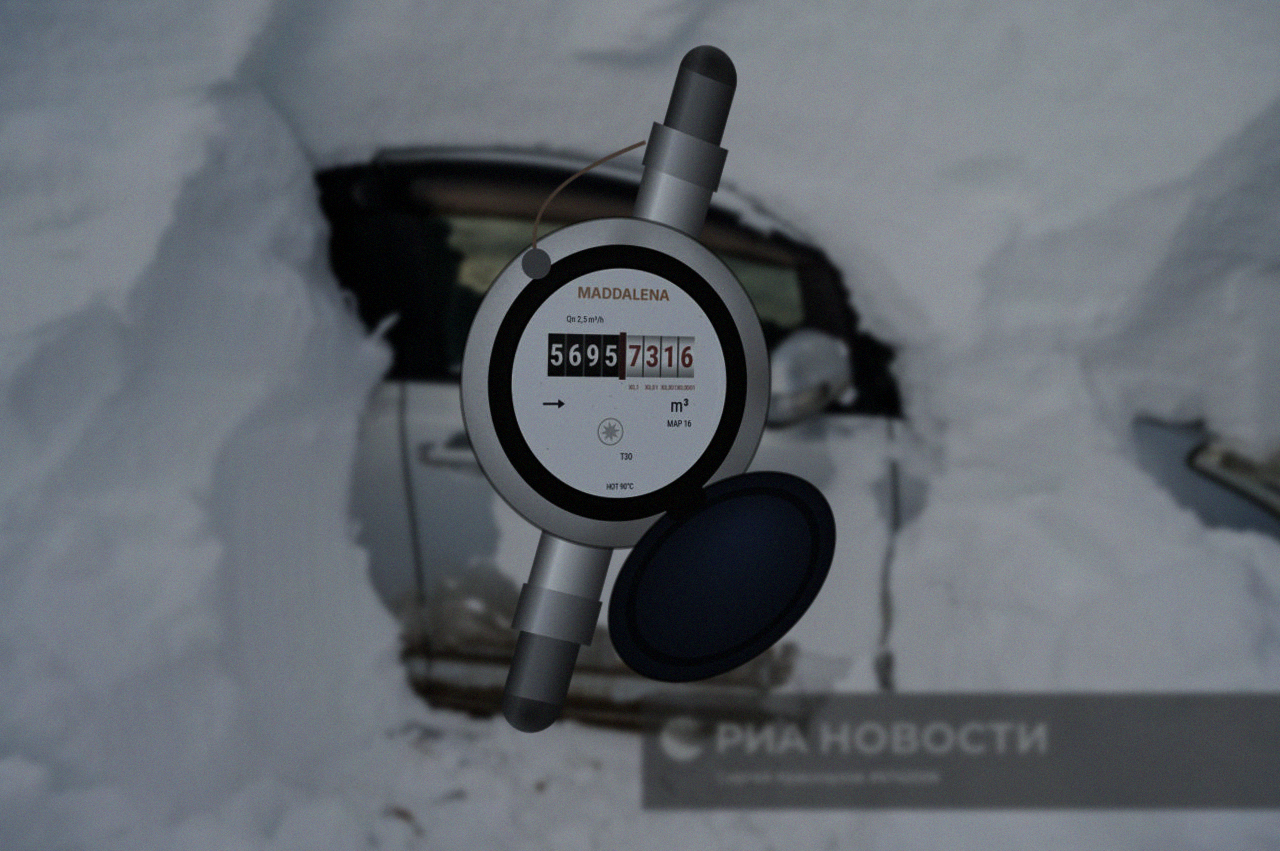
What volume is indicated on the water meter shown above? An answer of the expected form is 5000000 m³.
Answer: 5695.7316 m³
